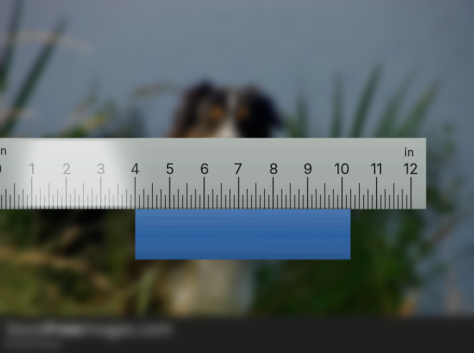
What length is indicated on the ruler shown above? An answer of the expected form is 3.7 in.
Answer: 6.25 in
